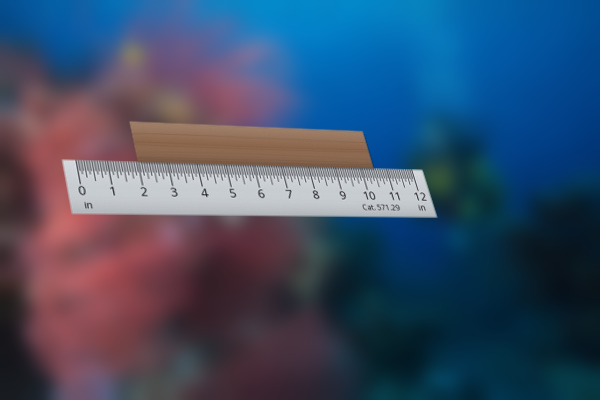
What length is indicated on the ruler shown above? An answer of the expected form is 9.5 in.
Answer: 8.5 in
